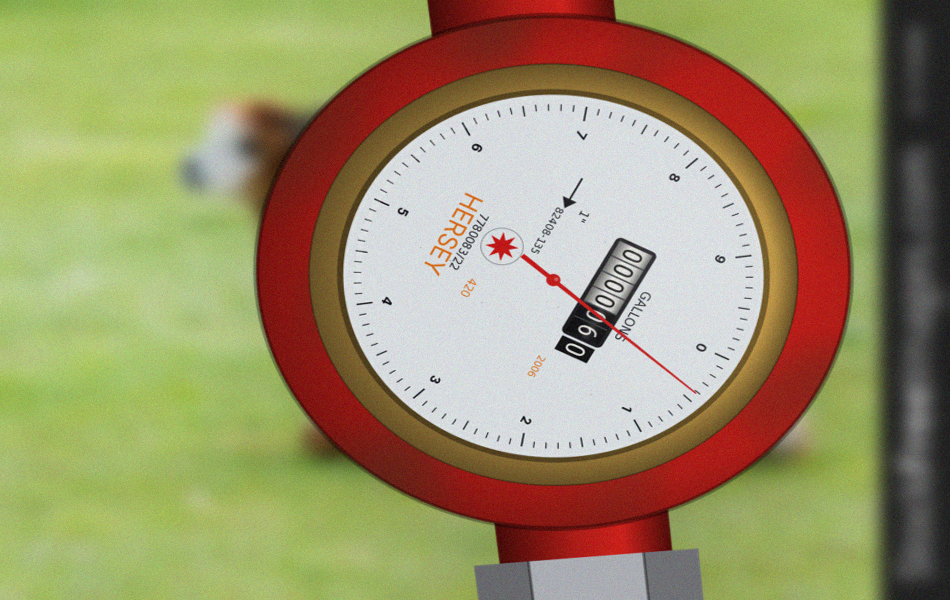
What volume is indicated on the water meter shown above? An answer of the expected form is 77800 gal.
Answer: 60.4 gal
